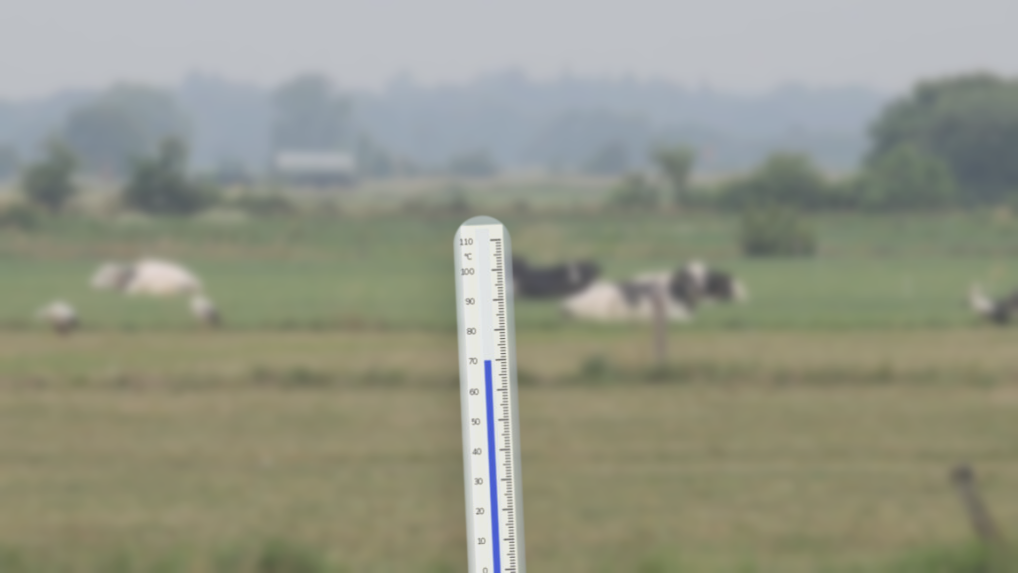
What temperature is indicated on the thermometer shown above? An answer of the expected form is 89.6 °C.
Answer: 70 °C
